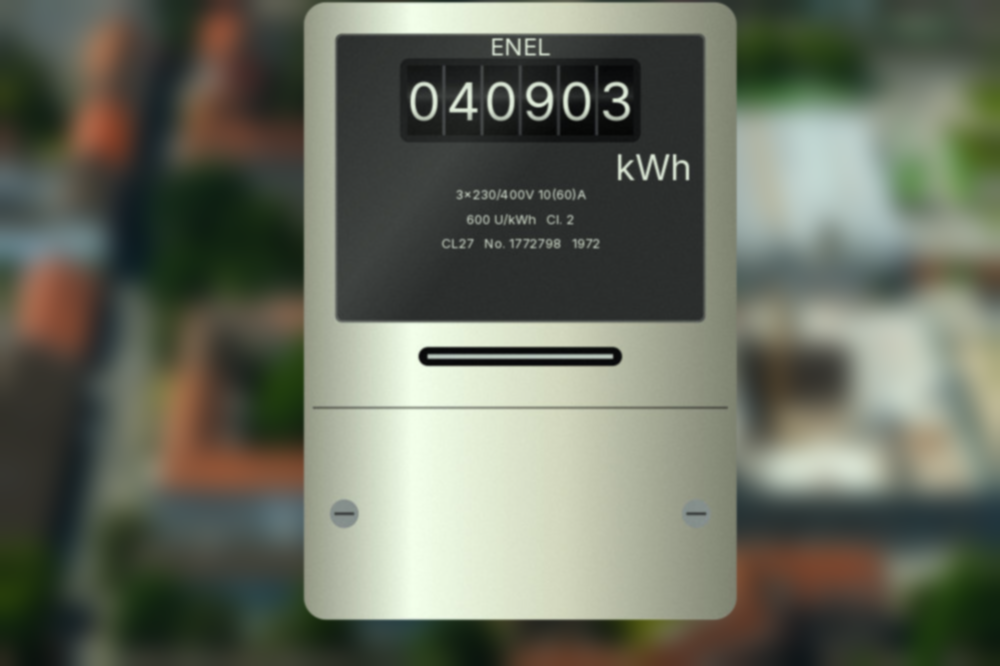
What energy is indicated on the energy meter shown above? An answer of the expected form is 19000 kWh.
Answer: 40903 kWh
